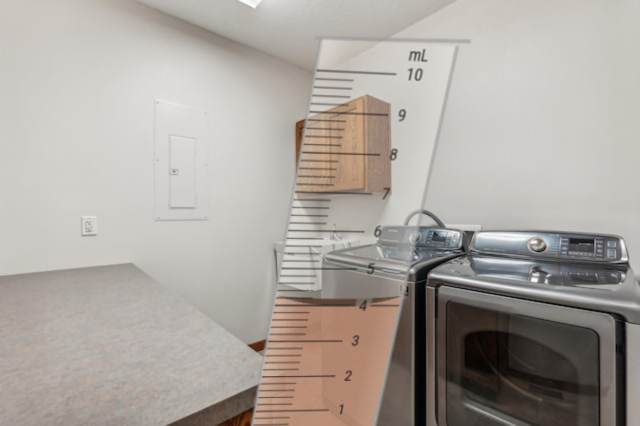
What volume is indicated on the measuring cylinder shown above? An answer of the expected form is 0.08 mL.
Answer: 4 mL
